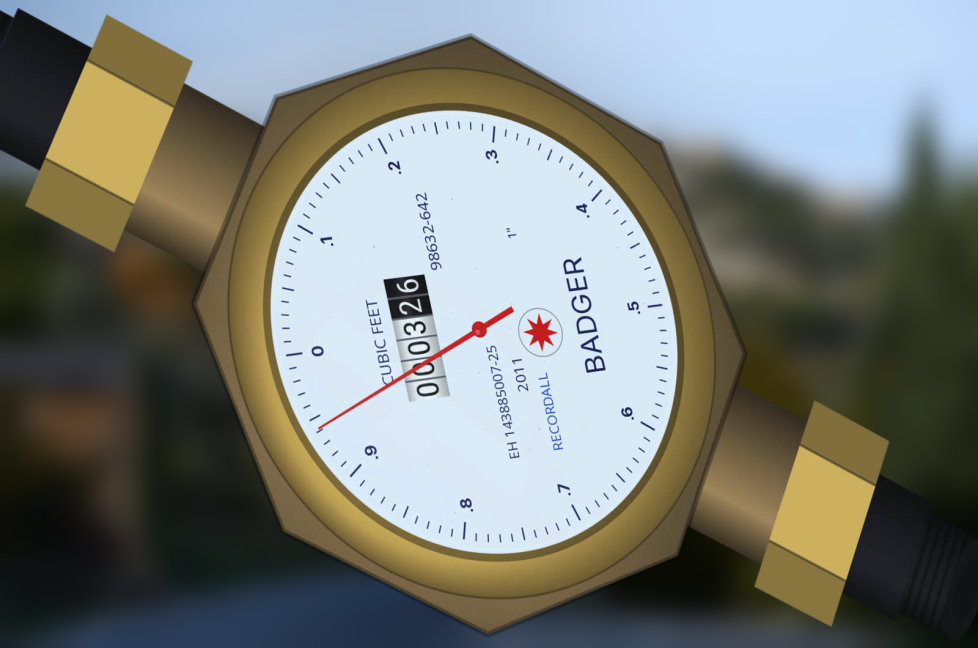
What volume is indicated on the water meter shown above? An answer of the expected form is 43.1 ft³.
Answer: 325.94 ft³
